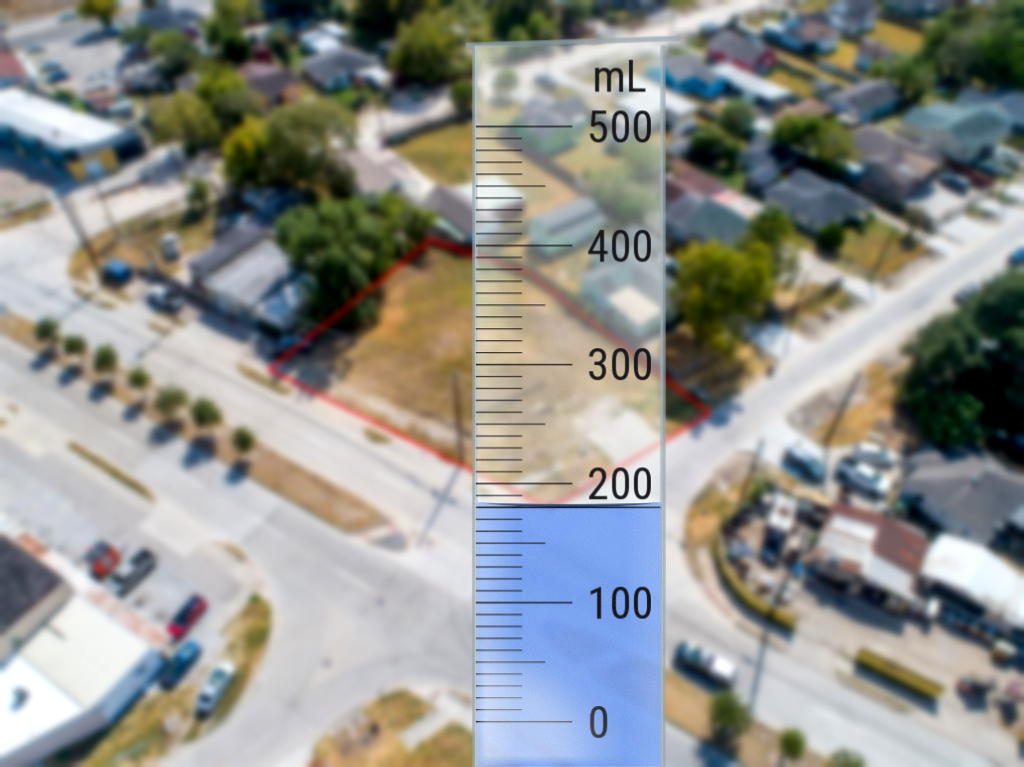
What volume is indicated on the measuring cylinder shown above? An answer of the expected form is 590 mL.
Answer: 180 mL
